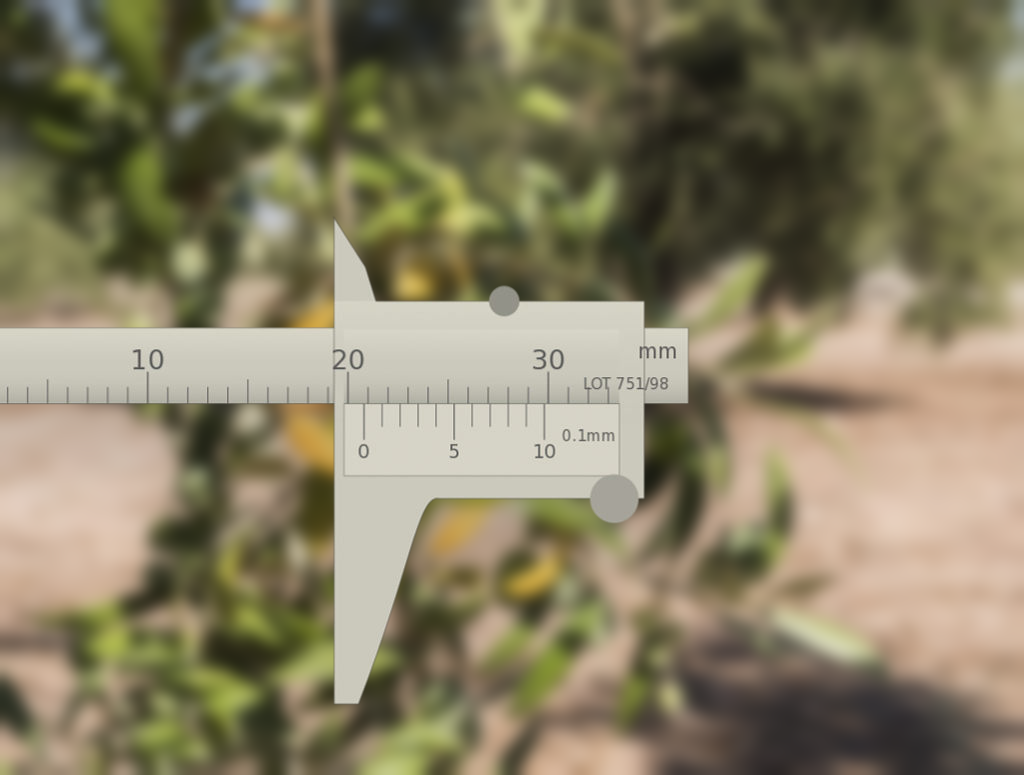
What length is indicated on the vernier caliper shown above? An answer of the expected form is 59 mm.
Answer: 20.8 mm
